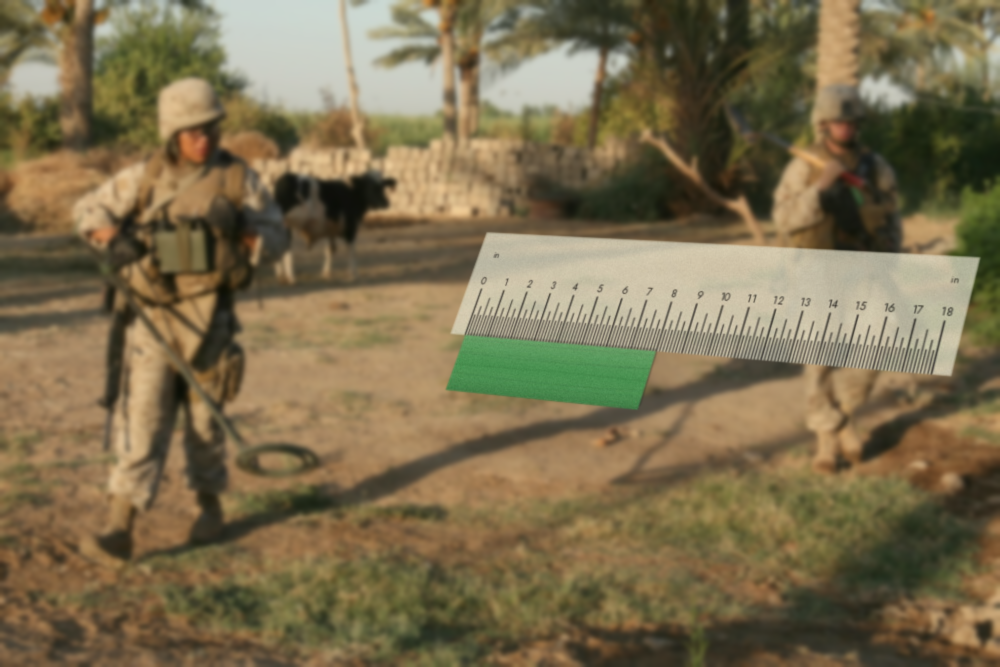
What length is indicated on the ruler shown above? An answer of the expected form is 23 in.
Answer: 8 in
